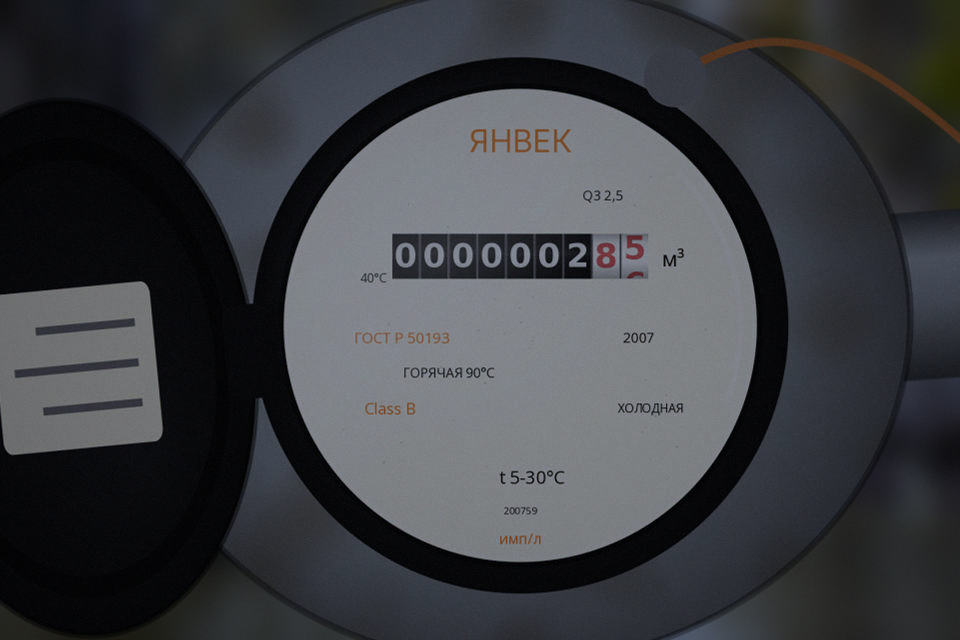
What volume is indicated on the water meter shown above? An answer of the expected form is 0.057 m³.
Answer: 2.85 m³
